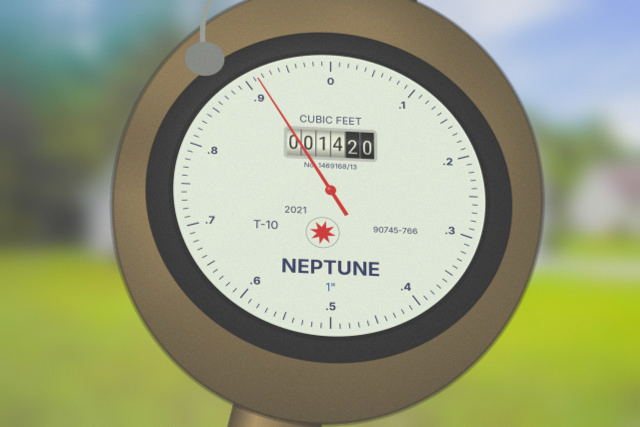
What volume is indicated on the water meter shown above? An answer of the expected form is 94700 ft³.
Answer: 1419.91 ft³
